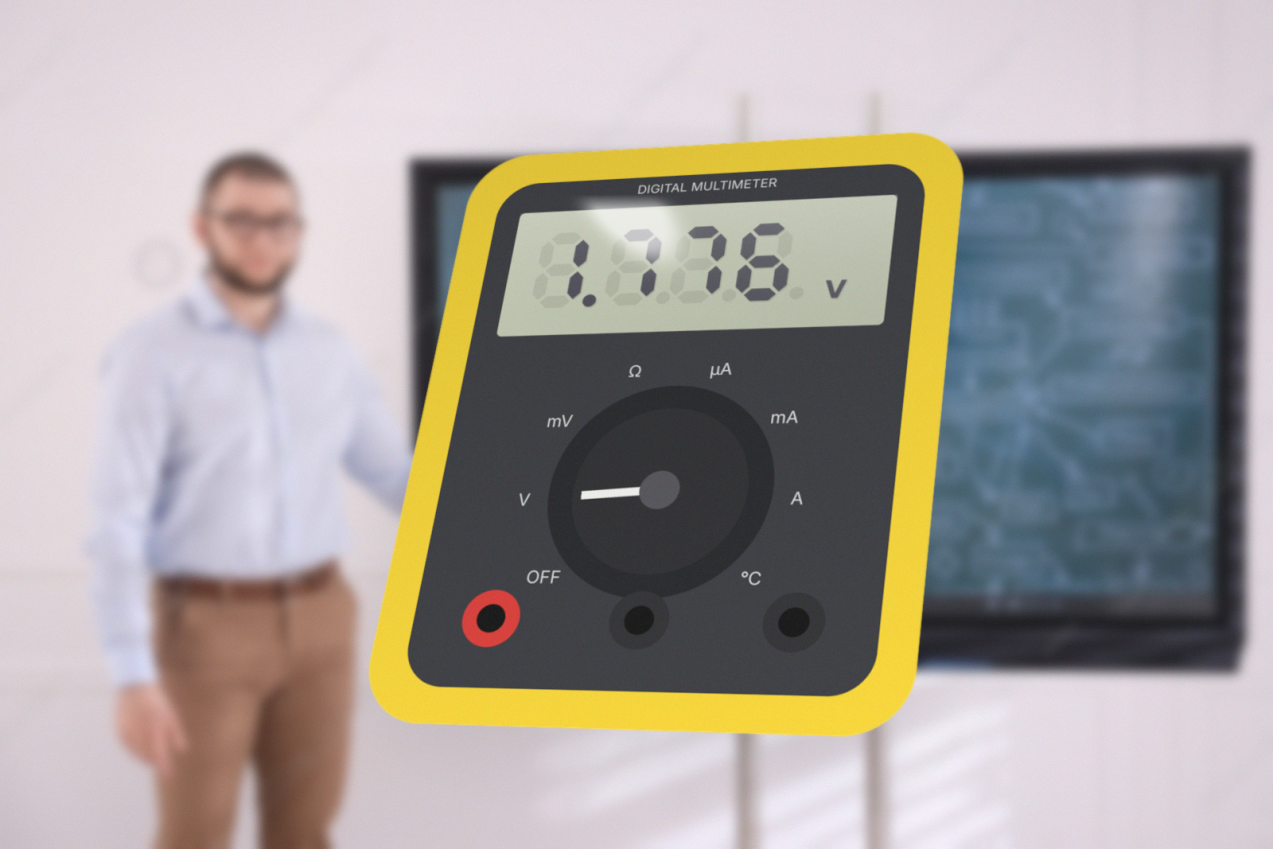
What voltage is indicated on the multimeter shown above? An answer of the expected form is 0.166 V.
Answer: 1.776 V
